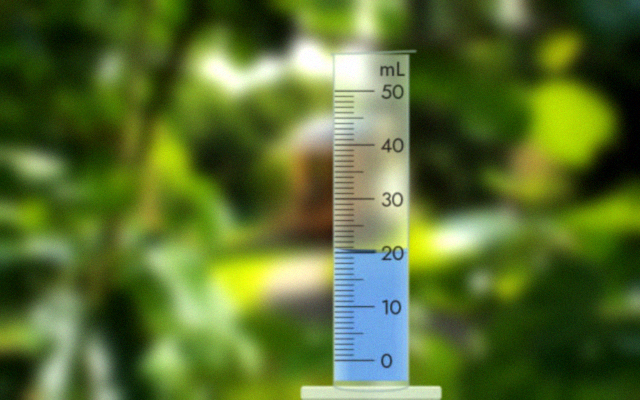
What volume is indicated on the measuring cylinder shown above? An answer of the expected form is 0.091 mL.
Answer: 20 mL
